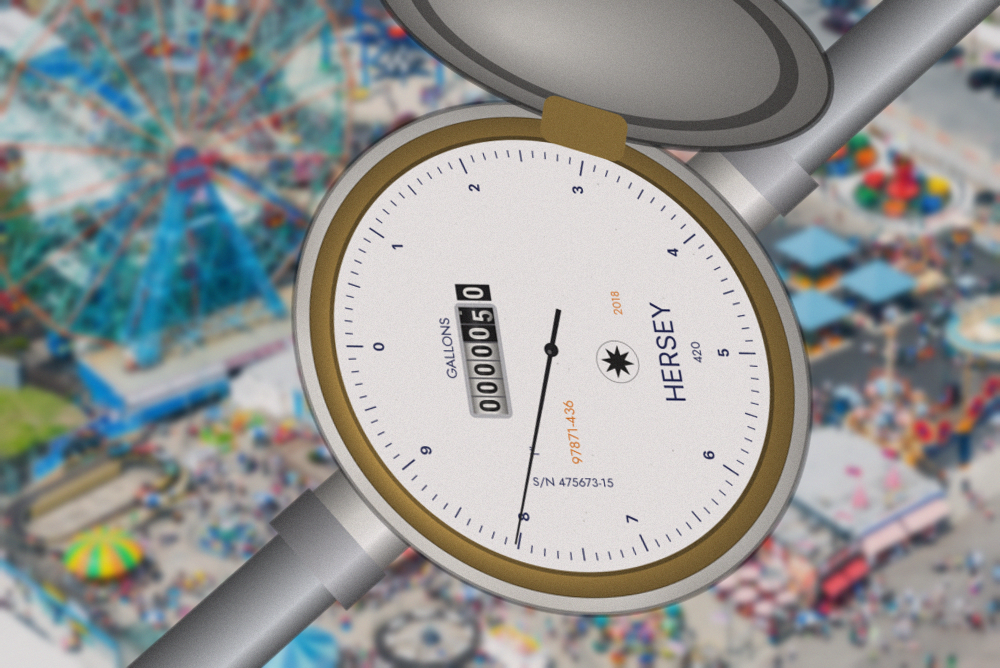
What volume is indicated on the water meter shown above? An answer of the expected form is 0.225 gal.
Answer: 48.0 gal
